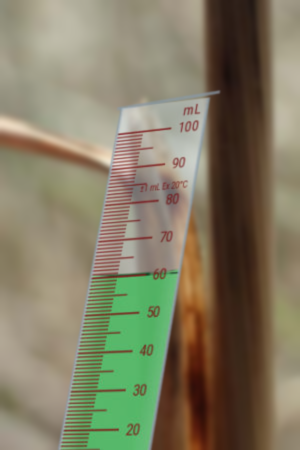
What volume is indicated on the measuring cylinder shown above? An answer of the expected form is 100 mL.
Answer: 60 mL
